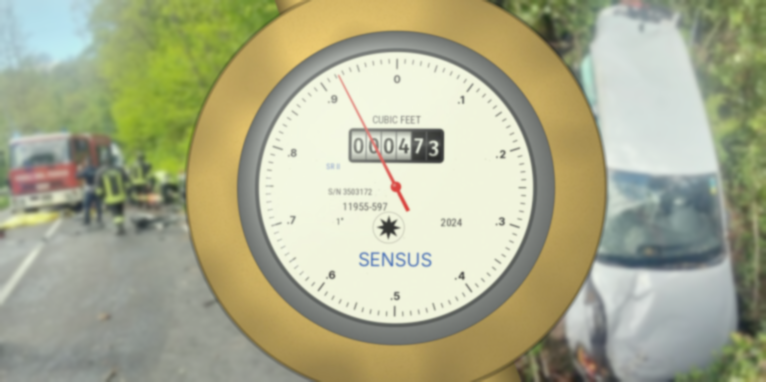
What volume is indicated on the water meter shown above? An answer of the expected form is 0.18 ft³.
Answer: 472.92 ft³
